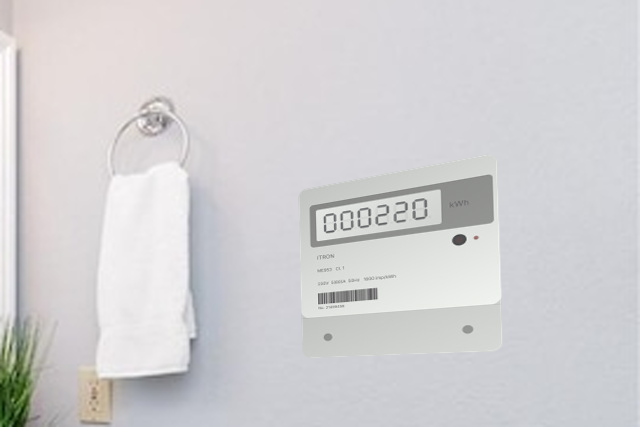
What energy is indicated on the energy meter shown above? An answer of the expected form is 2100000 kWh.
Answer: 220 kWh
